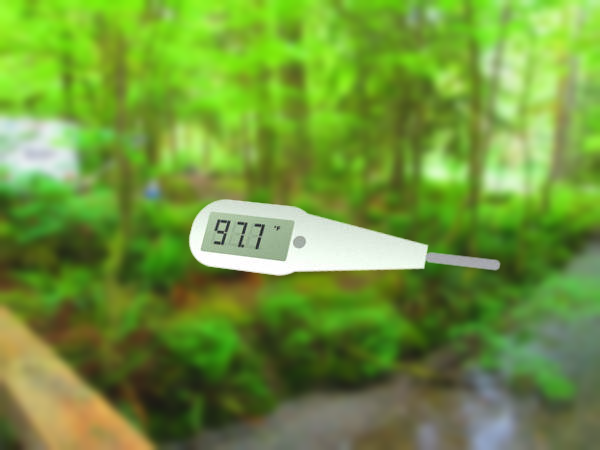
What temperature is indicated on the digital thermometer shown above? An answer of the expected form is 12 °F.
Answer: 97.7 °F
